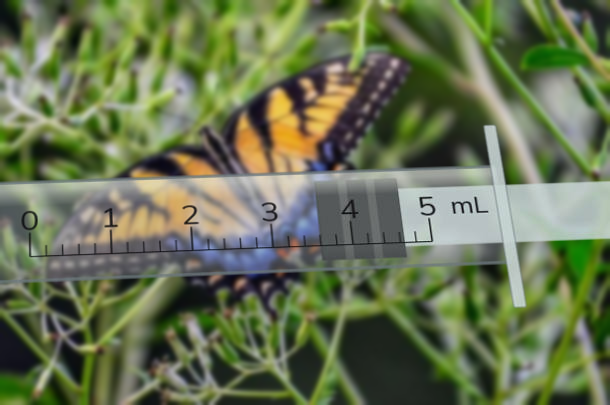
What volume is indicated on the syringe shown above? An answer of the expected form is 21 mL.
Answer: 3.6 mL
